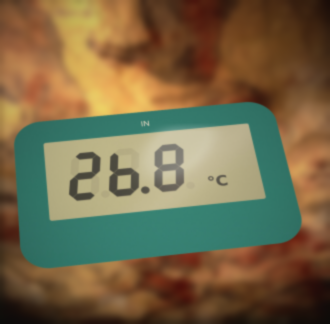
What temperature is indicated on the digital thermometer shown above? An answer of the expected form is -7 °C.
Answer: 26.8 °C
